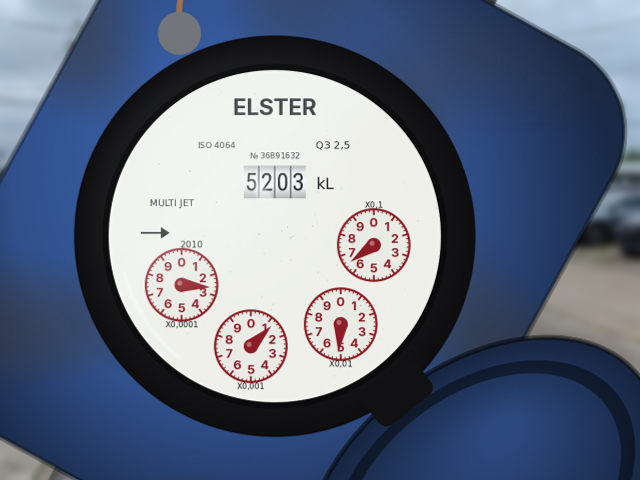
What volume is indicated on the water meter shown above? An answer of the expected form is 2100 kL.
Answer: 5203.6512 kL
